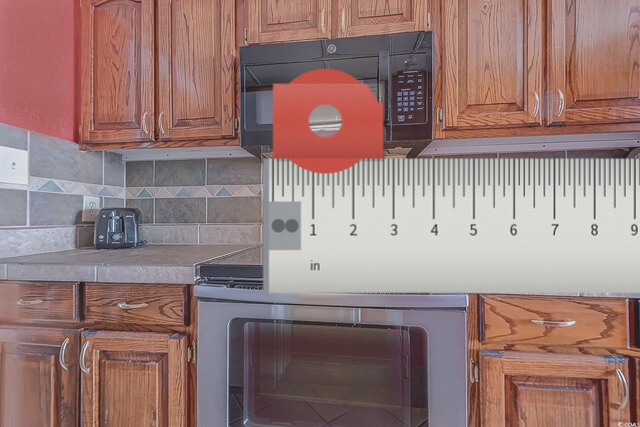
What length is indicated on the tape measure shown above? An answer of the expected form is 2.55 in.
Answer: 2.75 in
